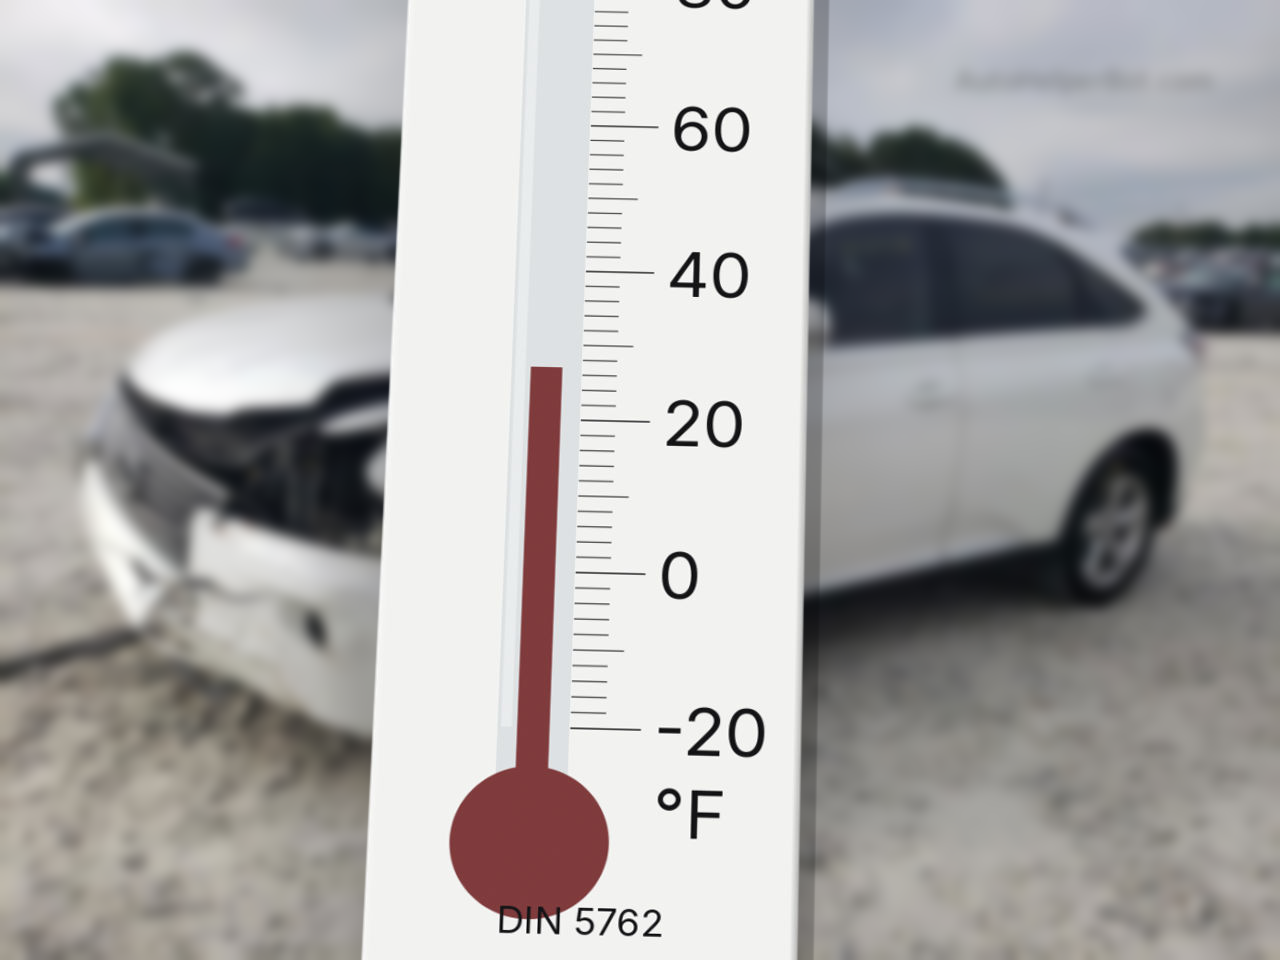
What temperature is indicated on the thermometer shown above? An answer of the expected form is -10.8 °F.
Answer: 27 °F
